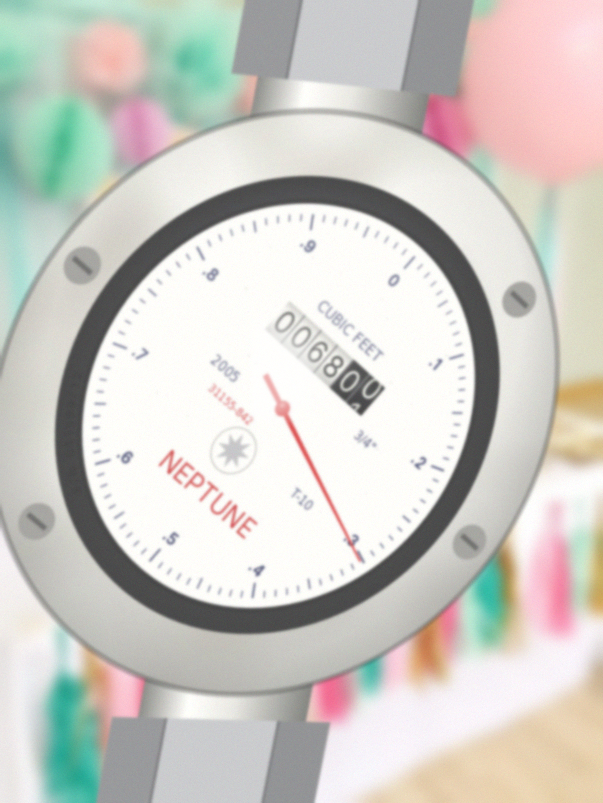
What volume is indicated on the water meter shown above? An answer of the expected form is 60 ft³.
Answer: 6800.30 ft³
